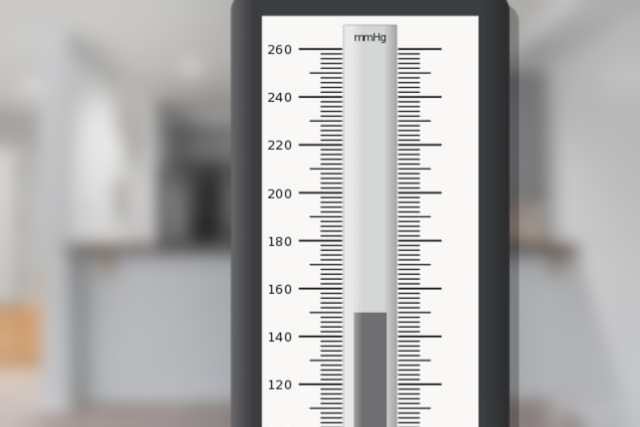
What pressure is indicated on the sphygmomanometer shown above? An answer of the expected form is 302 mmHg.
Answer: 150 mmHg
